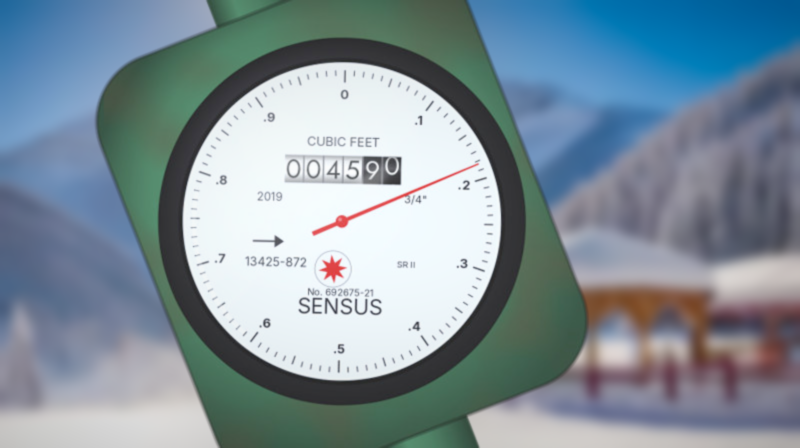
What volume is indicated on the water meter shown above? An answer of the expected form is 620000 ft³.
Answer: 4590.18 ft³
